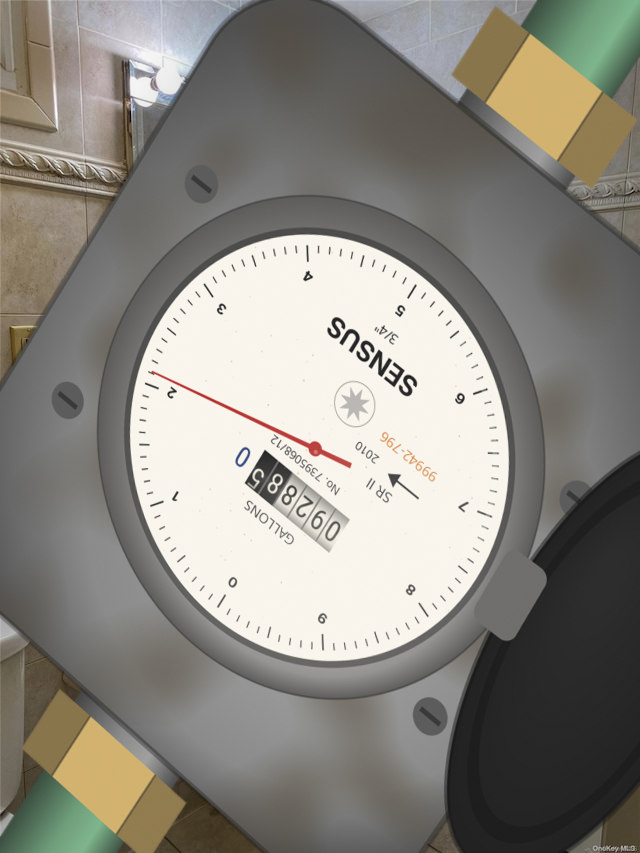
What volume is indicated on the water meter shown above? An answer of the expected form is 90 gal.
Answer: 928852.1 gal
